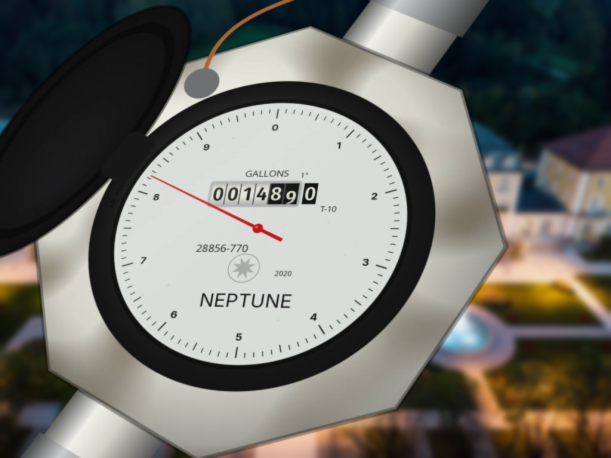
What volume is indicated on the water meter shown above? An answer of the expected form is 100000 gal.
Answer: 14888.2 gal
